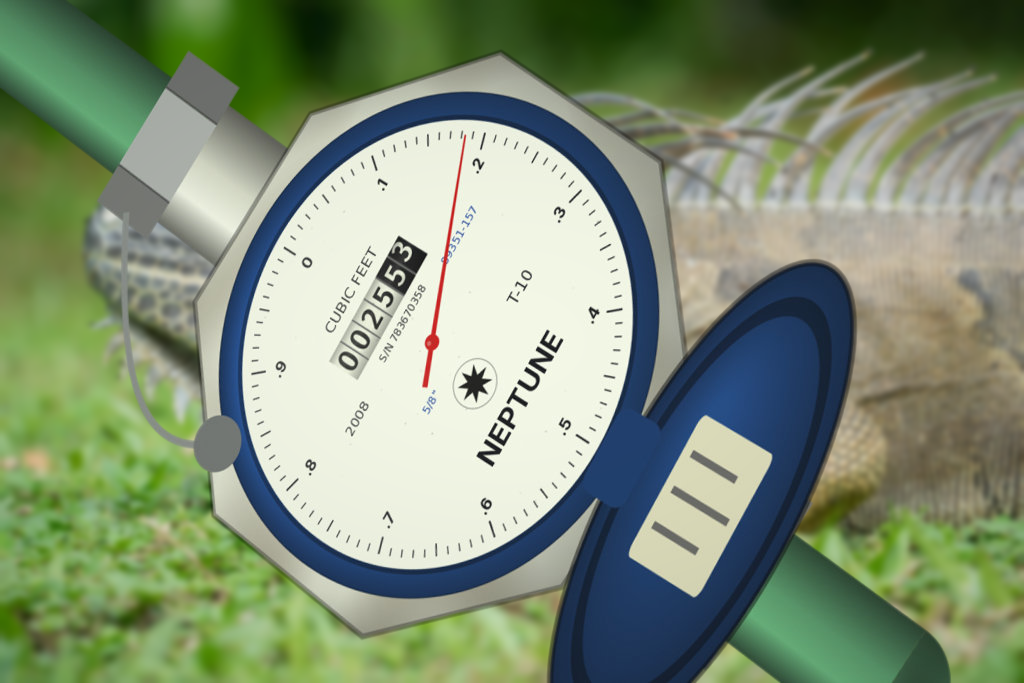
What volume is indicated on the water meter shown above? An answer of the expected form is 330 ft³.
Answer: 2553.18 ft³
